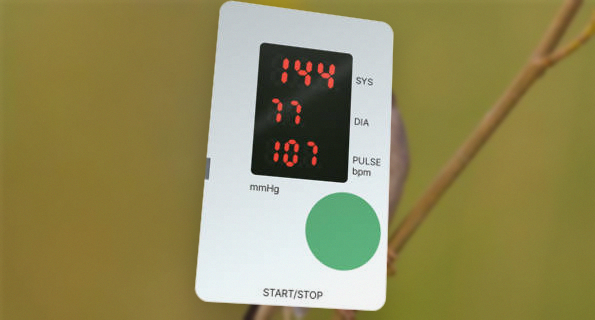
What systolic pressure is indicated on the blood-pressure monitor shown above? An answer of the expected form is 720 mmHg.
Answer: 144 mmHg
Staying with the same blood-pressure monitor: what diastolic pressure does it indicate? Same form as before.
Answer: 77 mmHg
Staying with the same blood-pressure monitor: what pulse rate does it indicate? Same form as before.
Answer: 107 bpm
